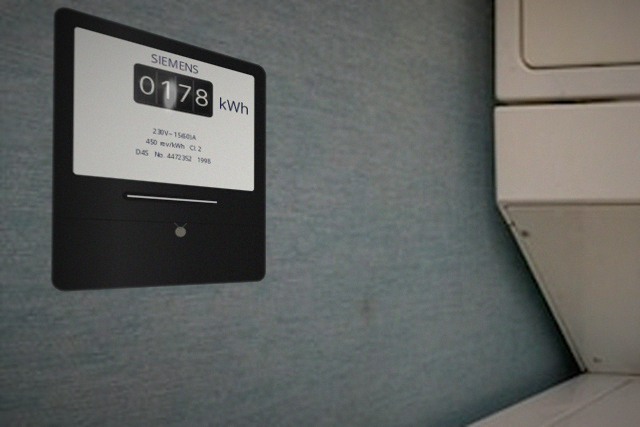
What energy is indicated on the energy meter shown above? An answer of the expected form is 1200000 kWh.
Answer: 178 kWh
